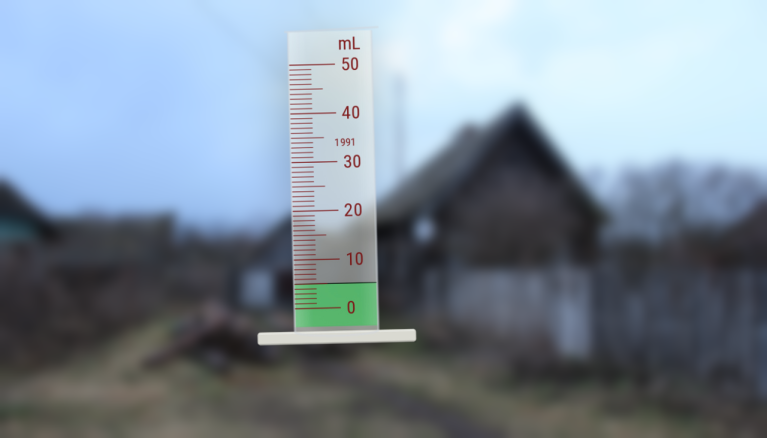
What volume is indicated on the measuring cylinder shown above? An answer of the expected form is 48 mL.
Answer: 5 mL
